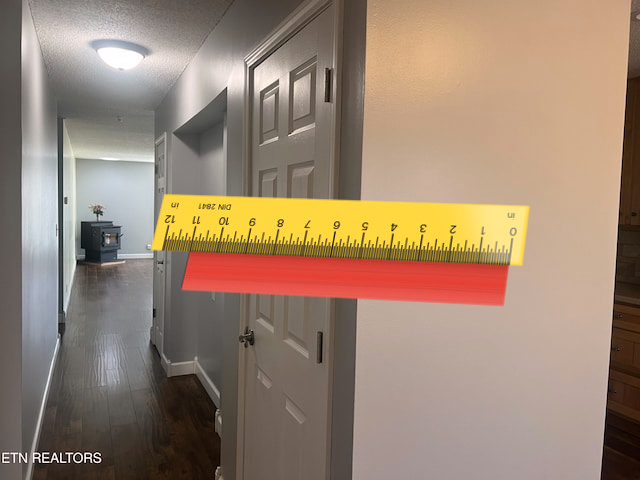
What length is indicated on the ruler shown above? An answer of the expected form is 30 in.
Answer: 11 in
